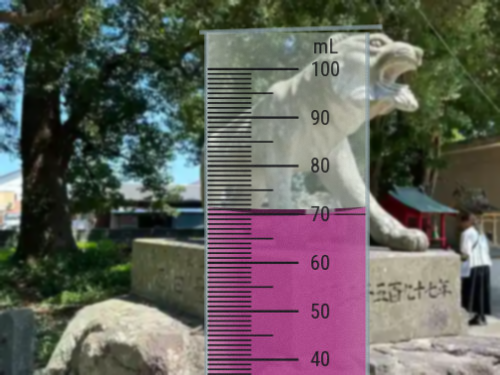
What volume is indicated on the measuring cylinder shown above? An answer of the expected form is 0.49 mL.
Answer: 70 mL
